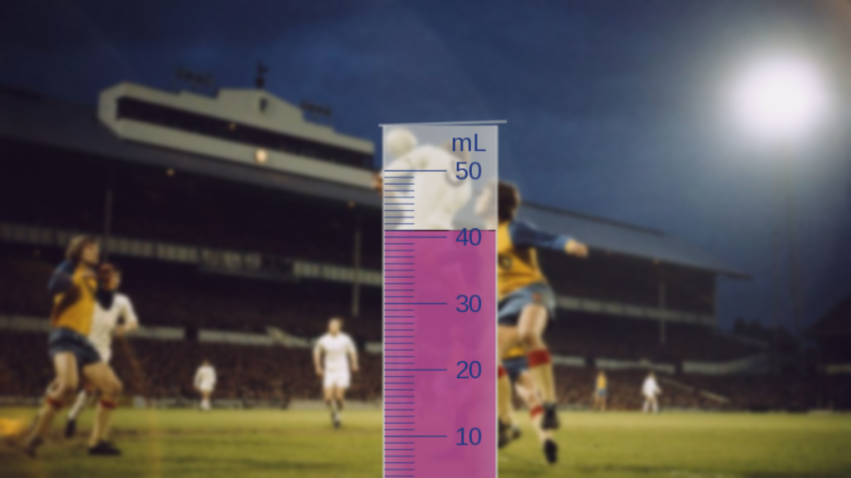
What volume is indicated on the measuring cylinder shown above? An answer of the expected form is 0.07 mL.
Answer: 41 mL
